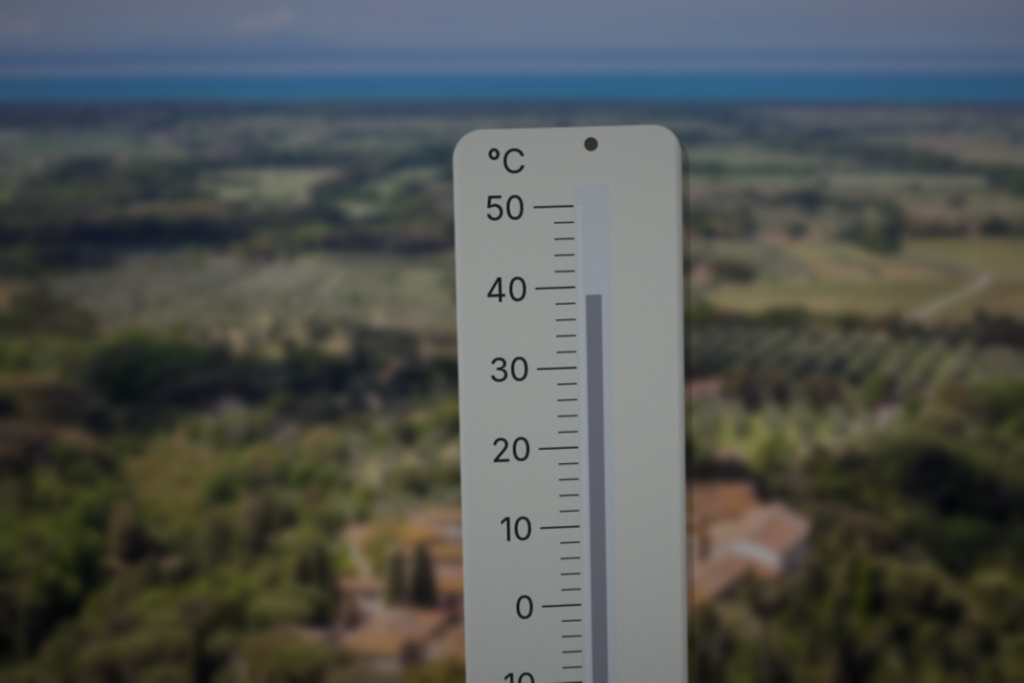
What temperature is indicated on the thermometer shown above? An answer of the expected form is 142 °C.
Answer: 39 °C
